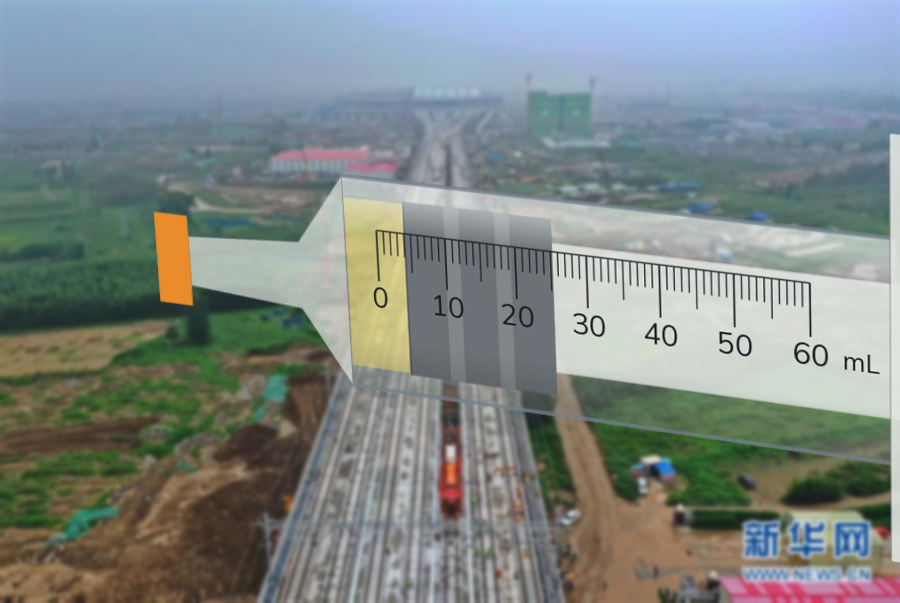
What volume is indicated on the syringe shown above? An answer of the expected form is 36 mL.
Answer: 4 mL
